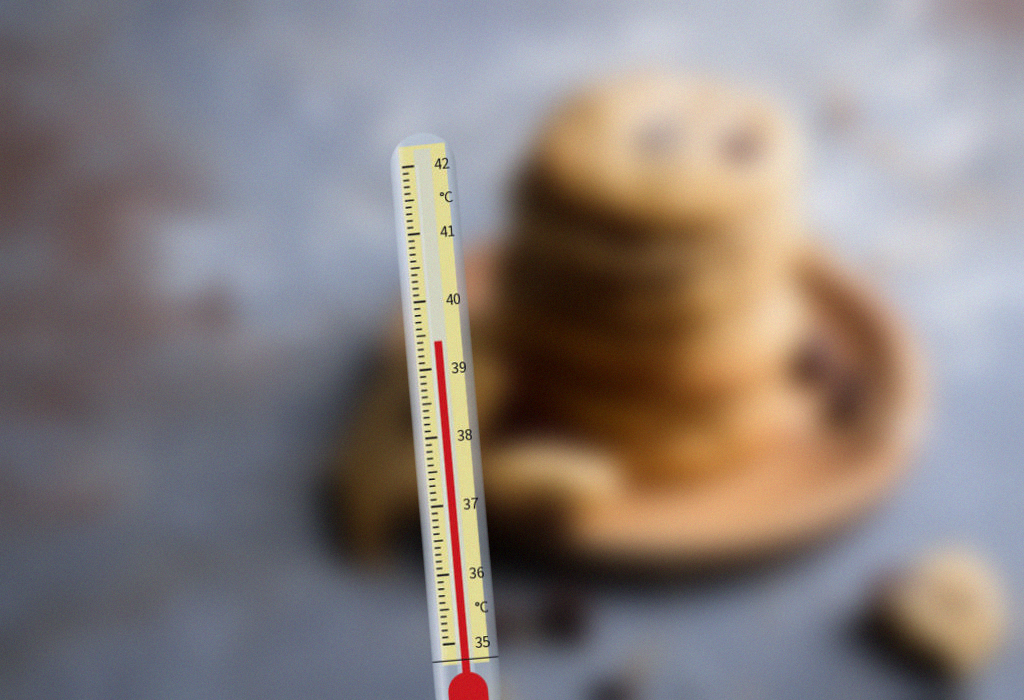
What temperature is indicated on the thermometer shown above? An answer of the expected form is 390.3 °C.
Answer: 39.4 °C
